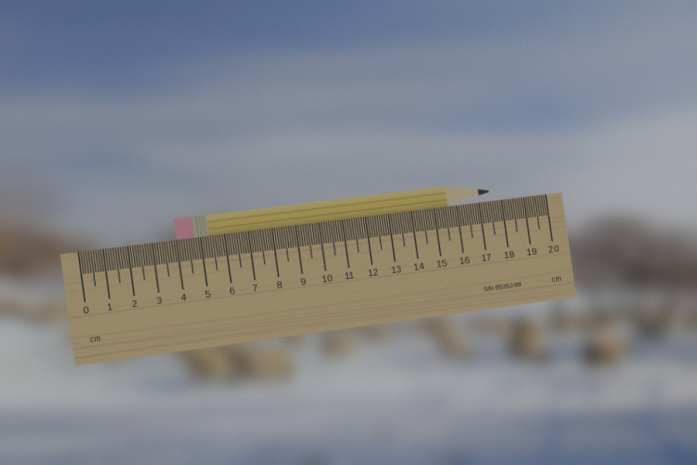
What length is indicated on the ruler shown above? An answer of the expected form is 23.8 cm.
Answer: 13.5 cm
